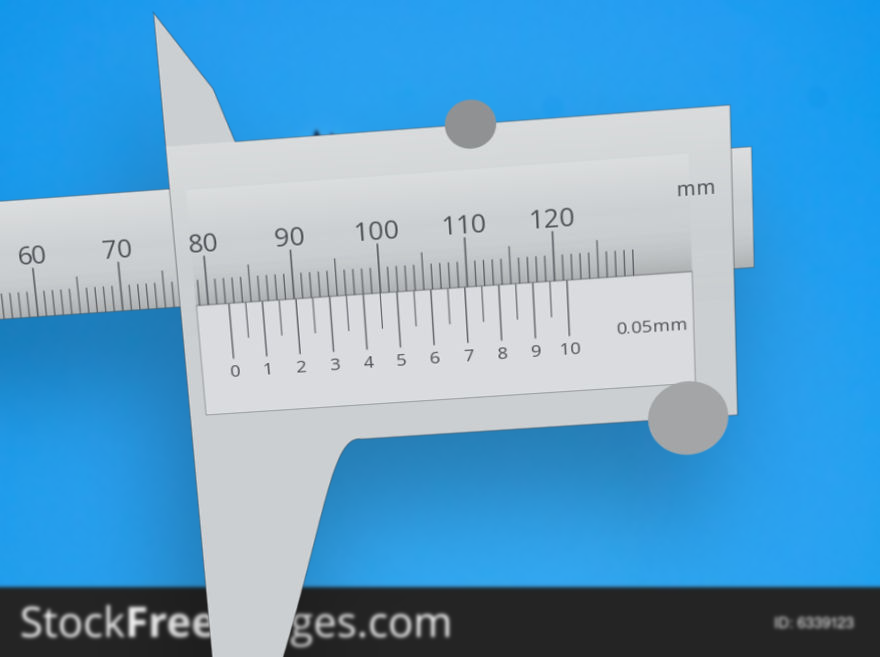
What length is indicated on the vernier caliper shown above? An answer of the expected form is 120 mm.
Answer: 82.4 mm
